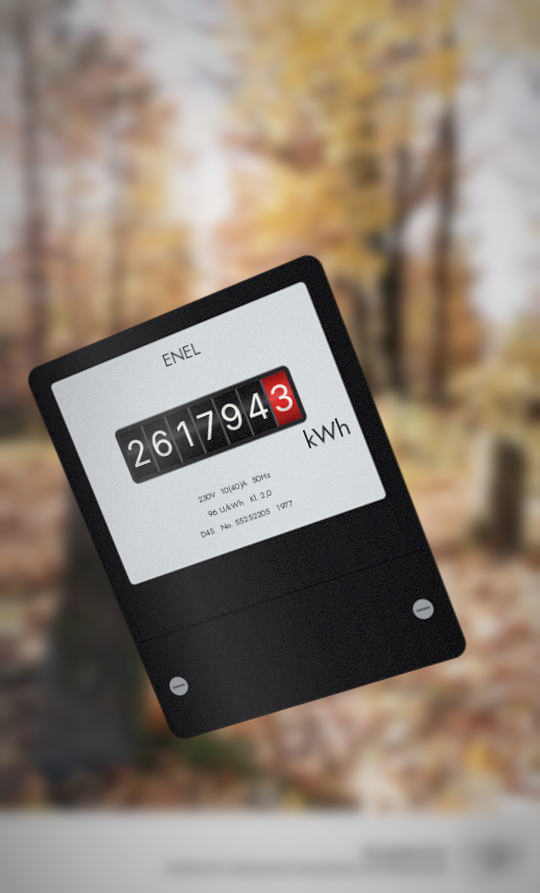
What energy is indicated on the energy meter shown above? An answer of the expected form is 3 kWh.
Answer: 261794.3 kWh
